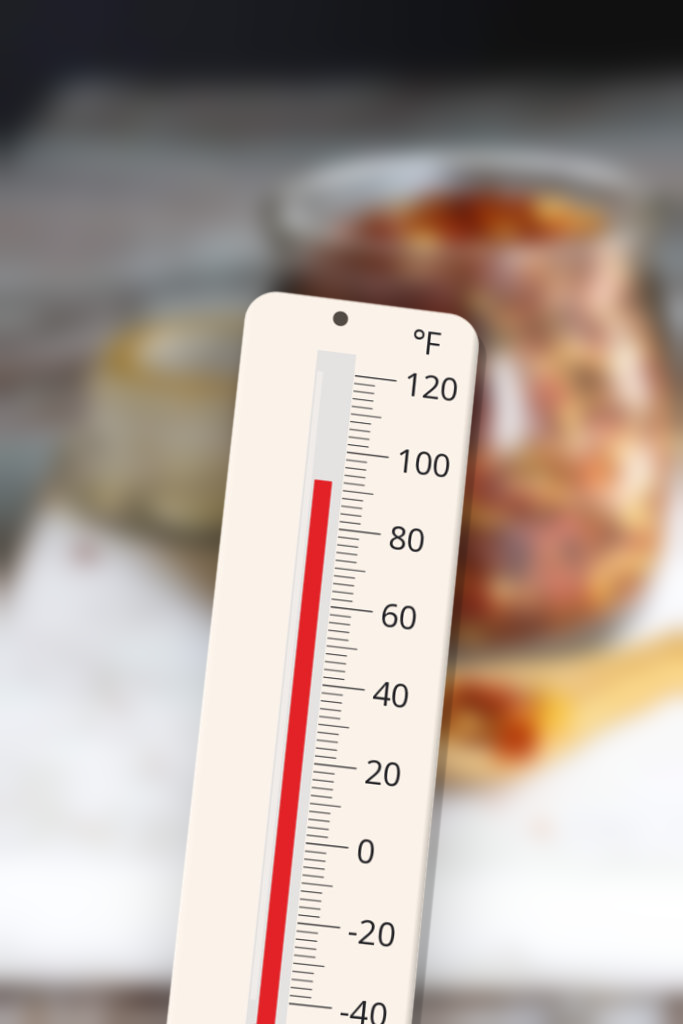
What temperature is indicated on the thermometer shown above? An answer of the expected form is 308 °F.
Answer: 92 °F
